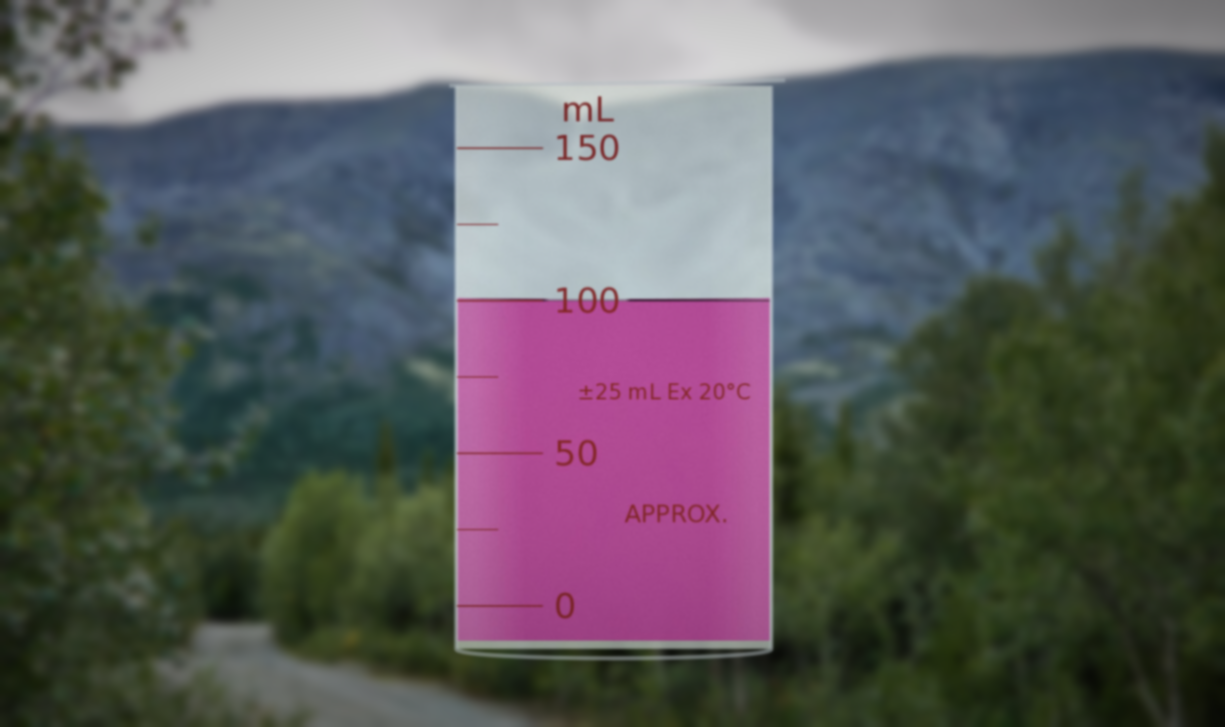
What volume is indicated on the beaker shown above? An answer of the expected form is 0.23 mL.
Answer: 100 mL
